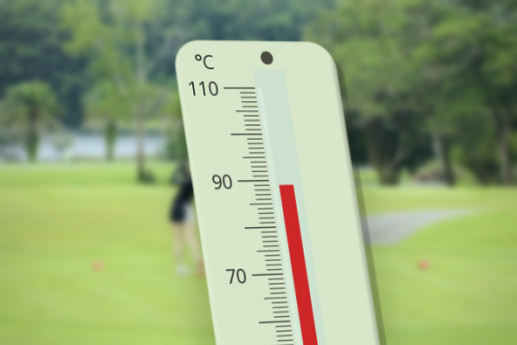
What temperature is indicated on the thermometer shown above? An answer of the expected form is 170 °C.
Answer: 89 °C
